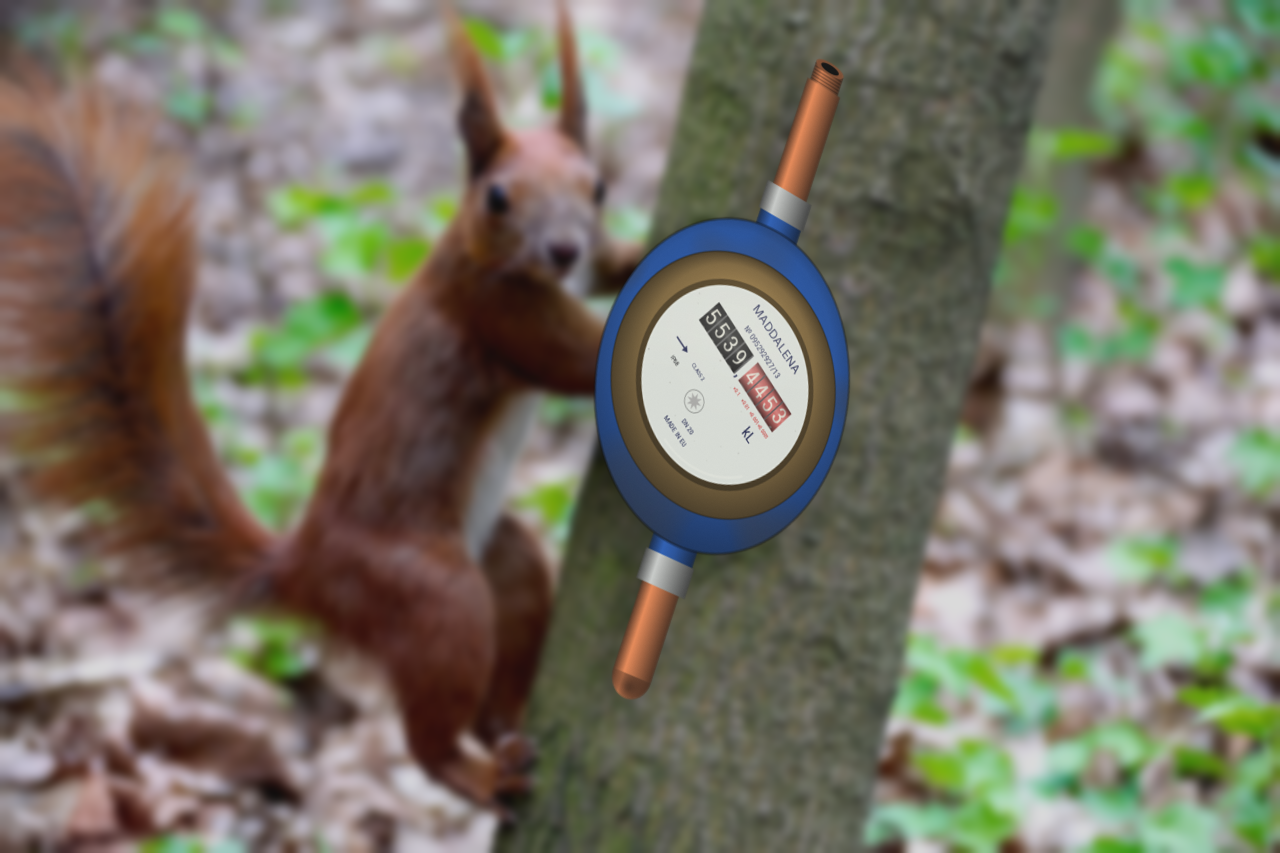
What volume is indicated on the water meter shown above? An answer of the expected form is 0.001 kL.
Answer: 5539.4453 kL
